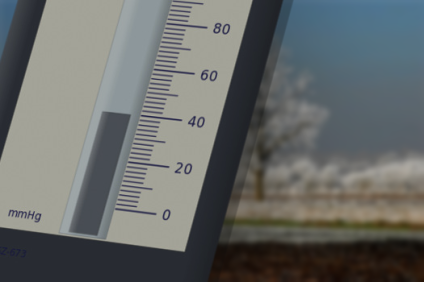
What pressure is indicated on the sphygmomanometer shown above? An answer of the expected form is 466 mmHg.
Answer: 40 mmHg
